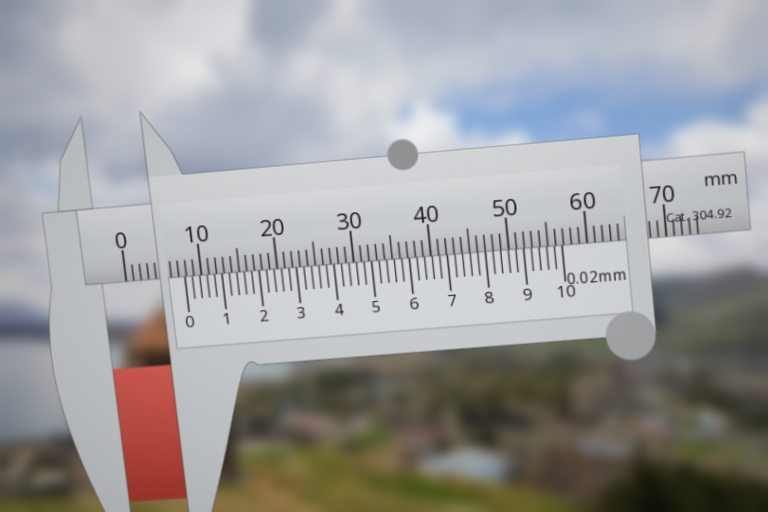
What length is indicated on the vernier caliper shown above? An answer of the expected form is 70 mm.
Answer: 7.8 mm
